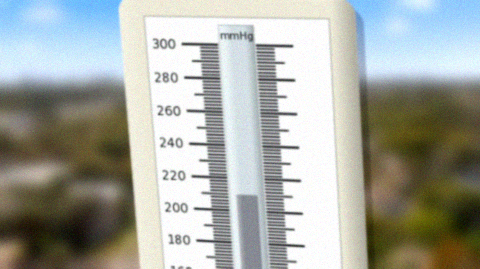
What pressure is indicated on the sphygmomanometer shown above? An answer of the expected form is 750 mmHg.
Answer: 210 mmHg
